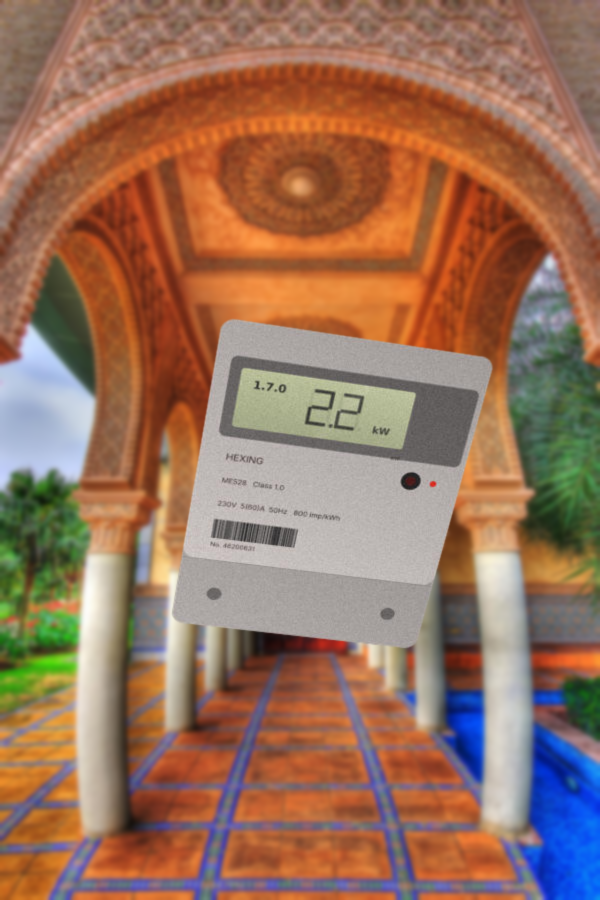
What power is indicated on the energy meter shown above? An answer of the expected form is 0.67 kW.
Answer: 2.2 kW
